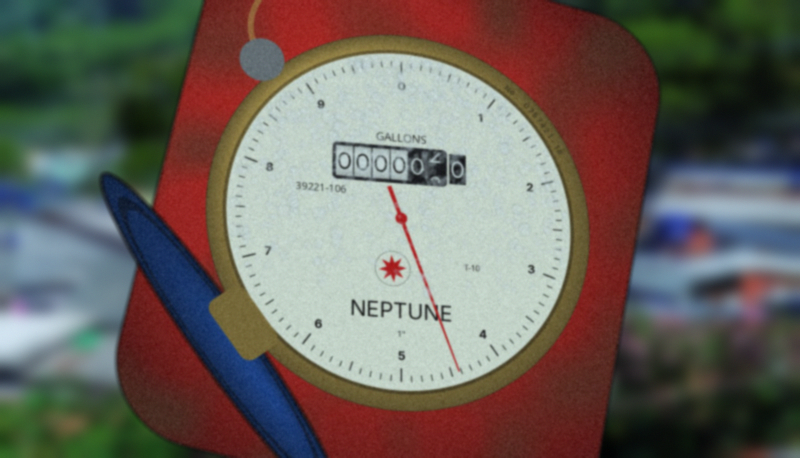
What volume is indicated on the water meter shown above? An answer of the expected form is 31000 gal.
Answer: 24.4 gal
